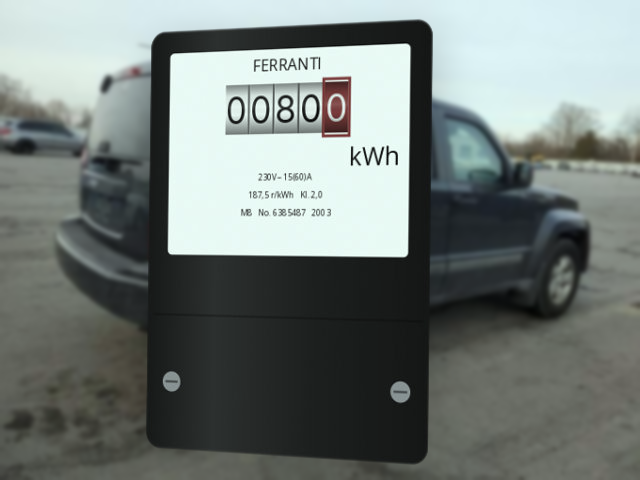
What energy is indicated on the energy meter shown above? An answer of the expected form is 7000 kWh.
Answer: 80.0 kWh
